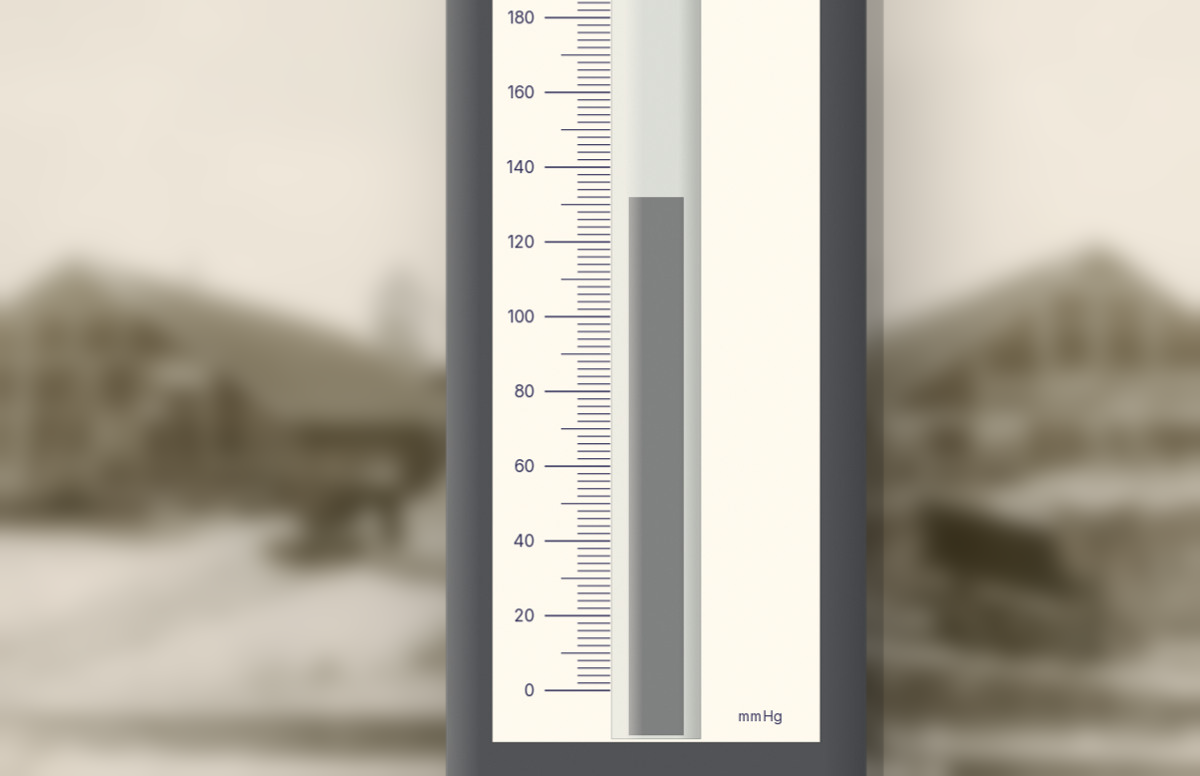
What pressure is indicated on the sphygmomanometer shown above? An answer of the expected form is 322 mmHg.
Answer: 132 mmHg
